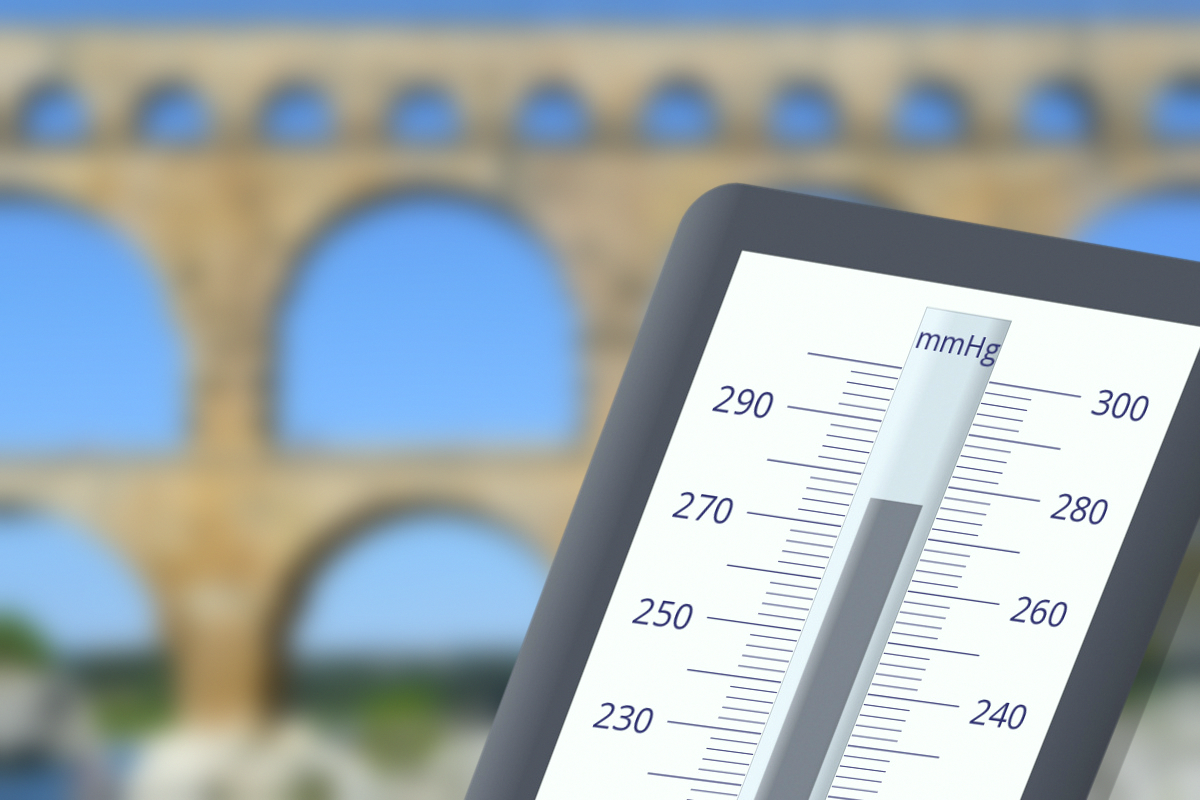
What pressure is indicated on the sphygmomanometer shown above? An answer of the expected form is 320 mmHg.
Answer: 276 mmHg
